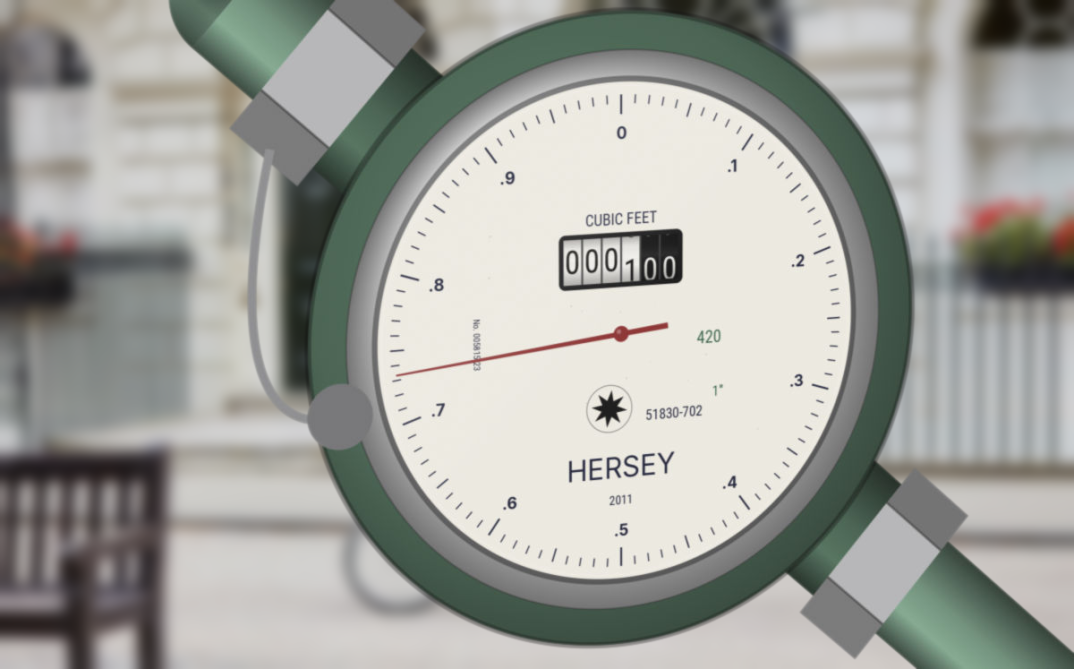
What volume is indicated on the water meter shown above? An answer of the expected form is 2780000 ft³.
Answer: 99.73 ft³
